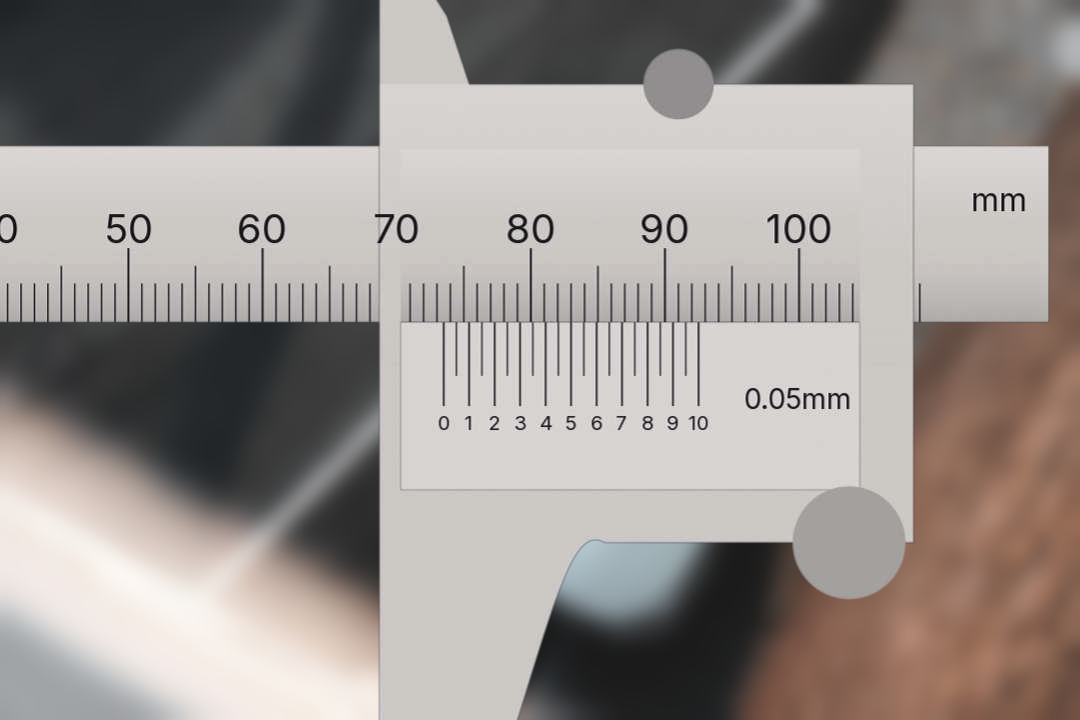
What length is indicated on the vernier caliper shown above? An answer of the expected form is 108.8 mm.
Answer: 73.5 mm
